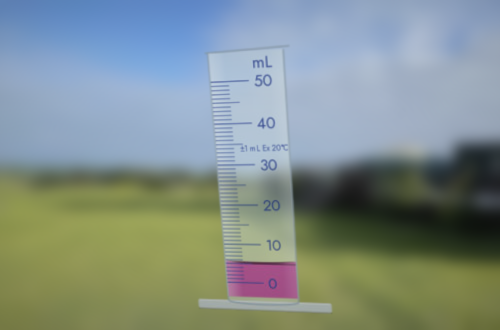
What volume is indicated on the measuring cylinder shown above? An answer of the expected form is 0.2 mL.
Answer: 5 mL
